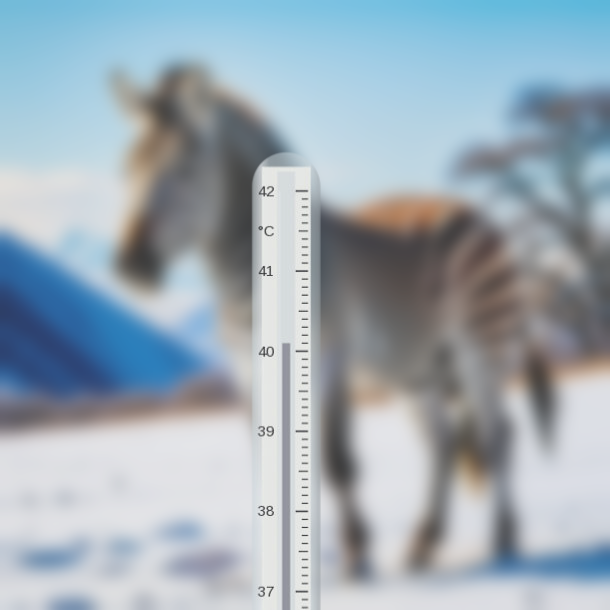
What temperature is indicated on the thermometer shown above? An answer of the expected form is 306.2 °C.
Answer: 40.1 °C
